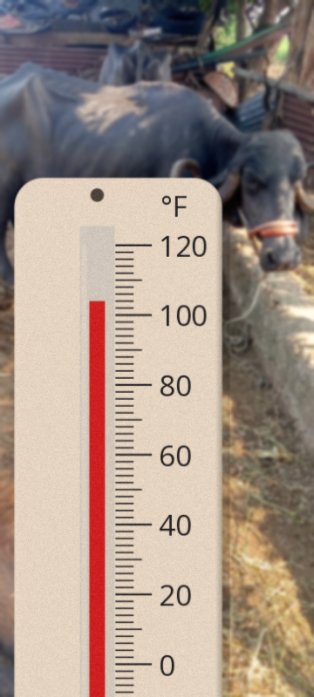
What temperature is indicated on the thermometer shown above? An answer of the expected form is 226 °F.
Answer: 104 °F
